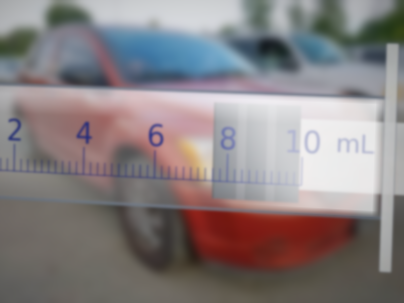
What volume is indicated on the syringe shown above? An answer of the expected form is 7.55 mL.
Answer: 7.6 mL
